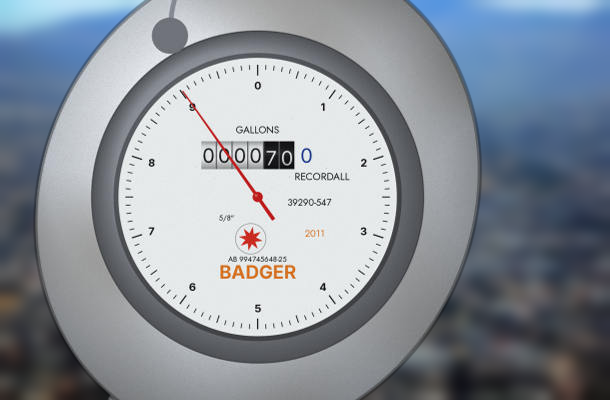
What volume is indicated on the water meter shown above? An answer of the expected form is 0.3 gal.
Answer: 699.0 gal
